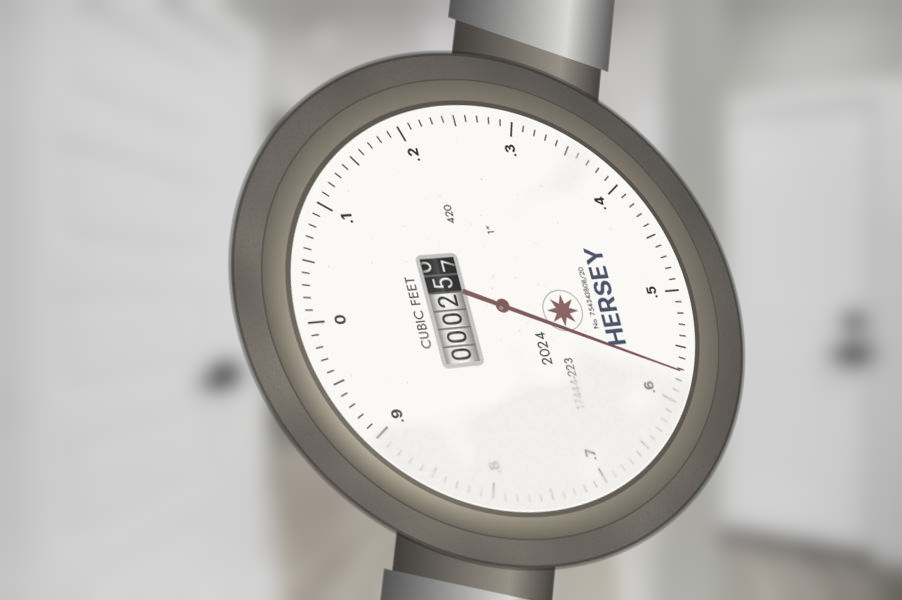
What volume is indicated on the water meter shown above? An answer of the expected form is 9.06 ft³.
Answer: 256.57 ft³
